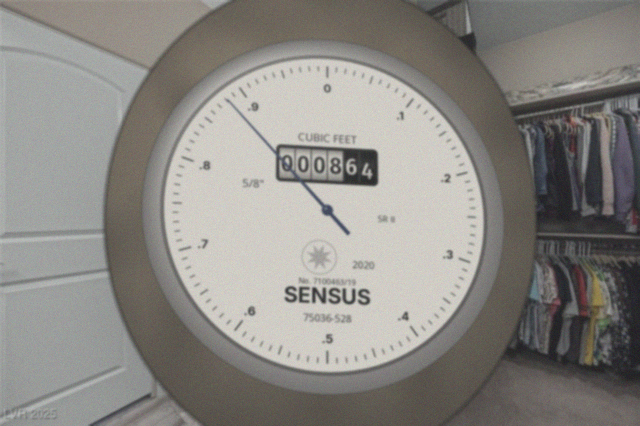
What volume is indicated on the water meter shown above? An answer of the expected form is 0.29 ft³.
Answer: 863.88 ft³
